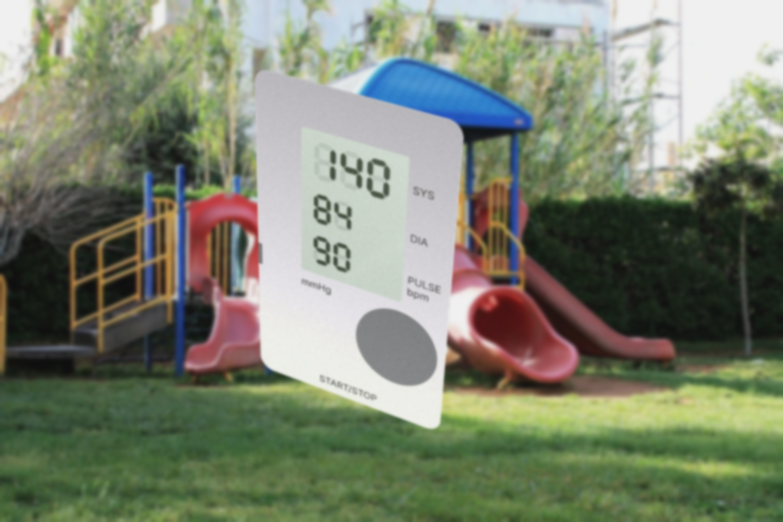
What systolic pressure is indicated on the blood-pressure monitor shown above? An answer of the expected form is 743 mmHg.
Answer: 140 mmHg
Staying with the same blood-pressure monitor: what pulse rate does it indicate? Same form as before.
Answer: 90 bpm
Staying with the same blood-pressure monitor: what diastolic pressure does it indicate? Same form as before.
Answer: 84 mmHg
